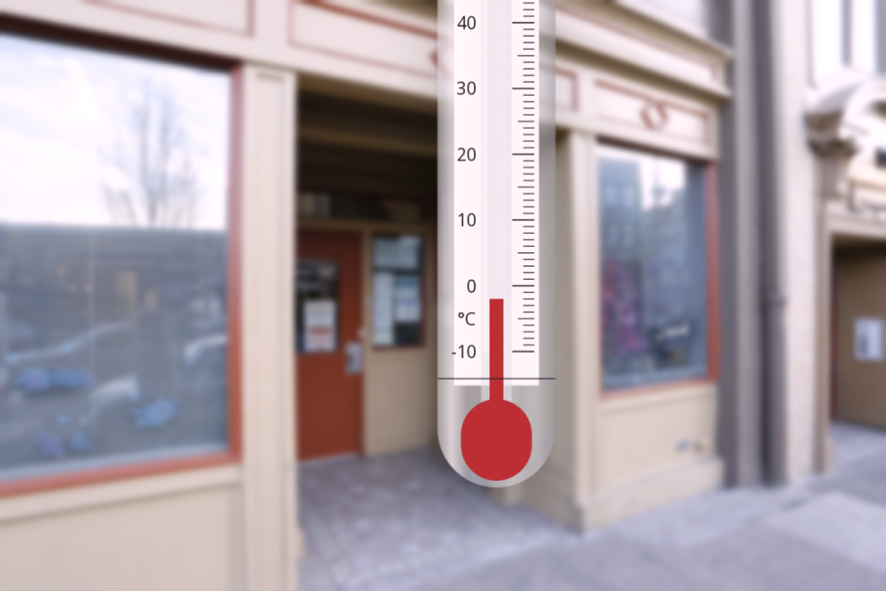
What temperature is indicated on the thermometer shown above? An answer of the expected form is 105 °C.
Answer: -2 °C
